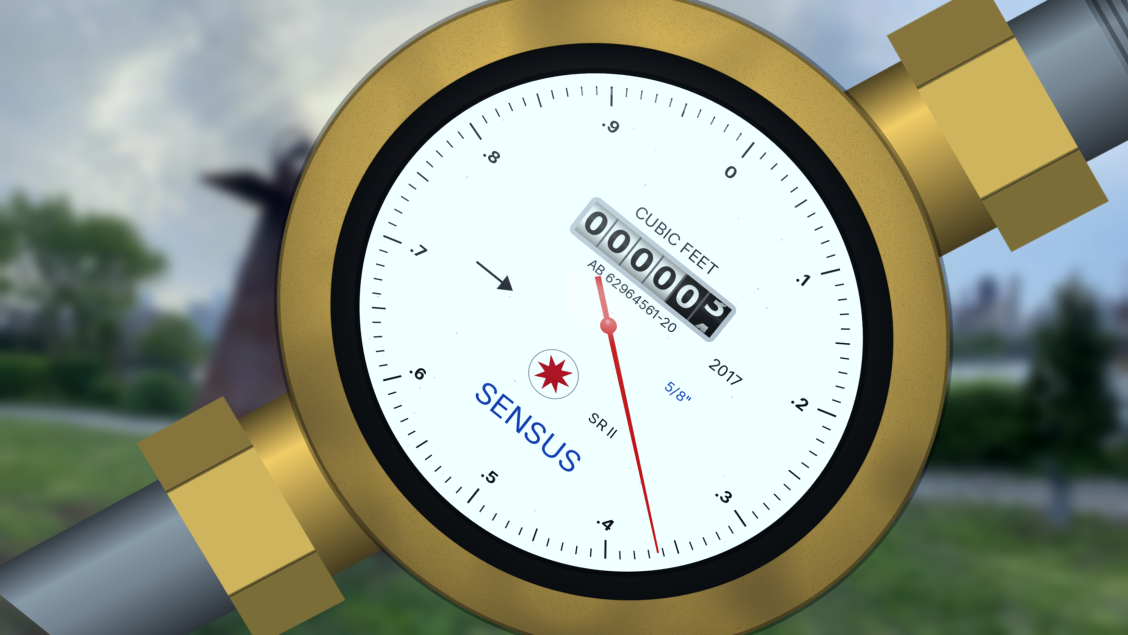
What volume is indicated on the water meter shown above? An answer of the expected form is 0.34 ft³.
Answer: 3.36 ft³
